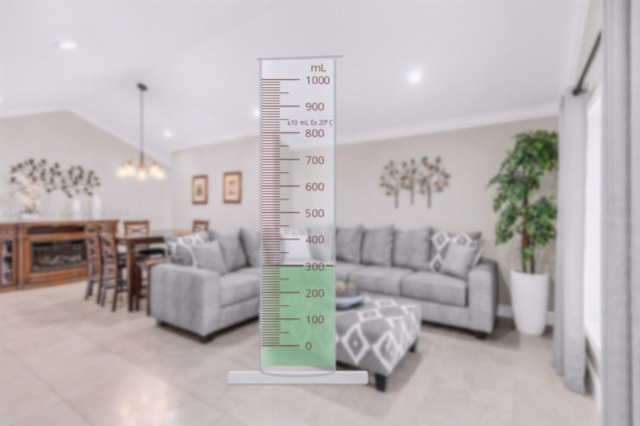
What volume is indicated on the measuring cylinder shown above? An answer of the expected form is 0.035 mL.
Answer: 300 mL
